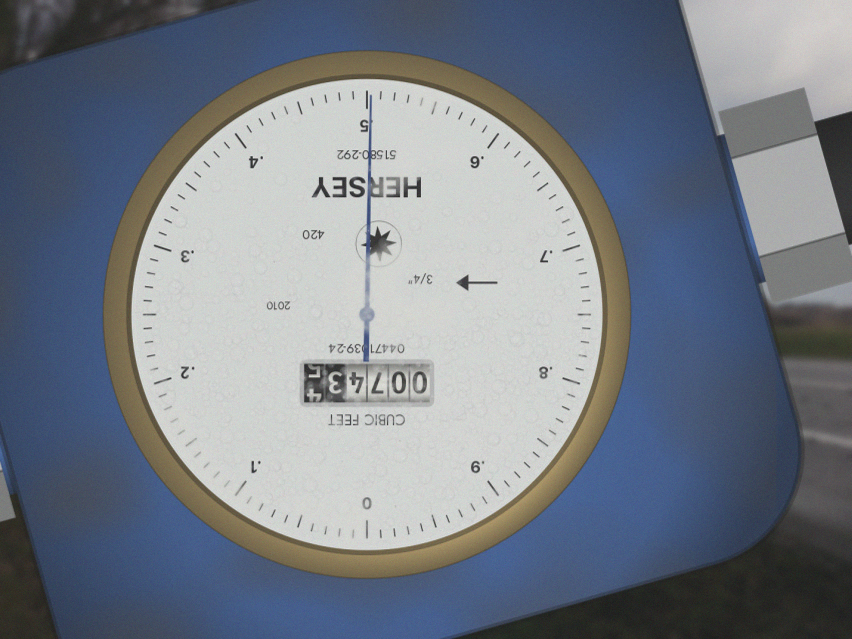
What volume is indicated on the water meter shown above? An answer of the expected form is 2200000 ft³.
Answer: 7434.50 ft³
